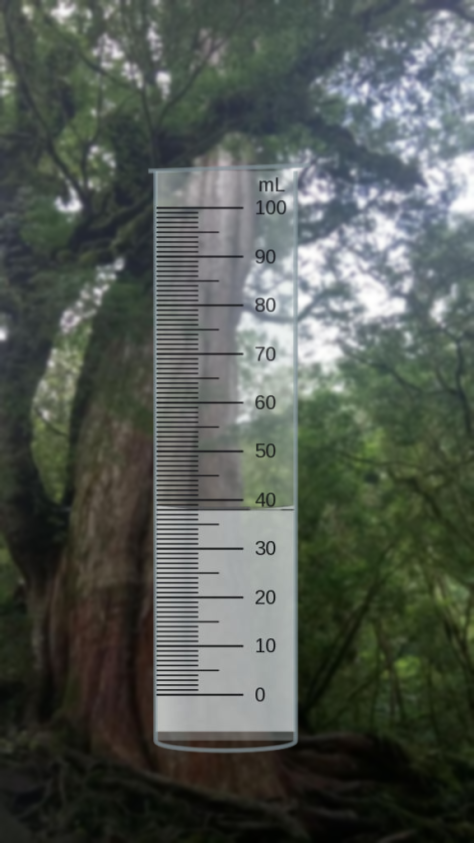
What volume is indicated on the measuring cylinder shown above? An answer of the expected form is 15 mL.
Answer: 38 mL
